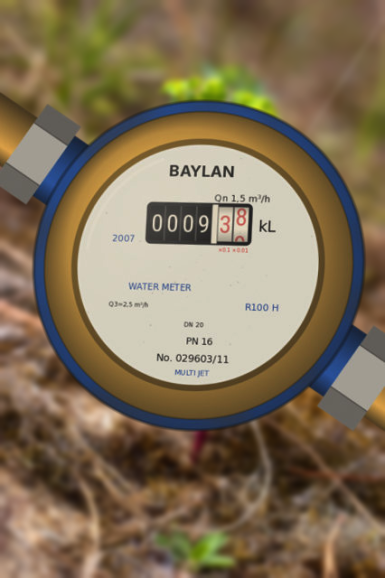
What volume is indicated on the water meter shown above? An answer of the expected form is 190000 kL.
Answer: 9.38 kL
